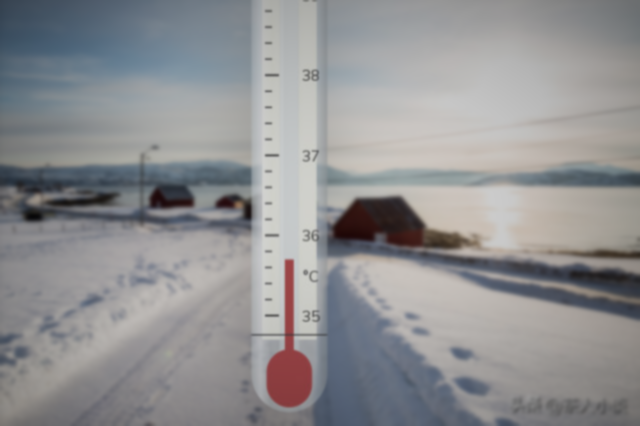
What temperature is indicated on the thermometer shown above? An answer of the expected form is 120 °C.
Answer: 35.7 °C
